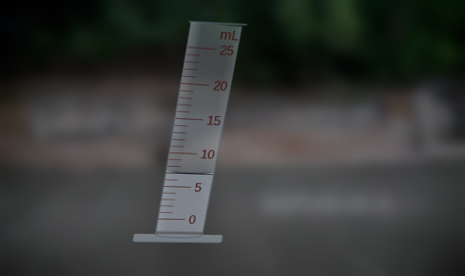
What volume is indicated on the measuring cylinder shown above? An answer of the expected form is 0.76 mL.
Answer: 7 mL
